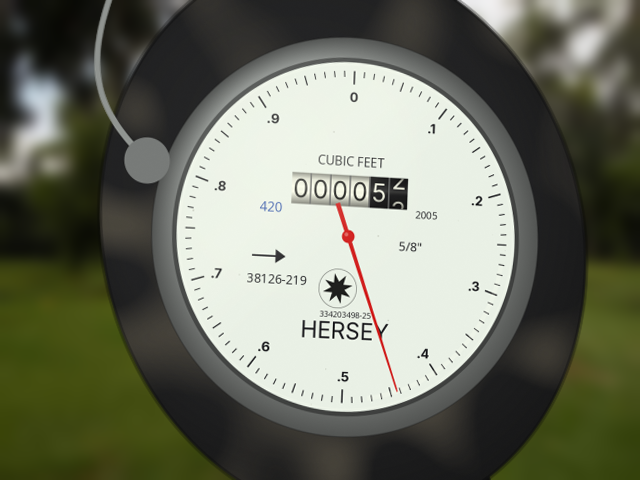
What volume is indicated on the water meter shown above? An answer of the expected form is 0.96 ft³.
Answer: 52.44 ft³
